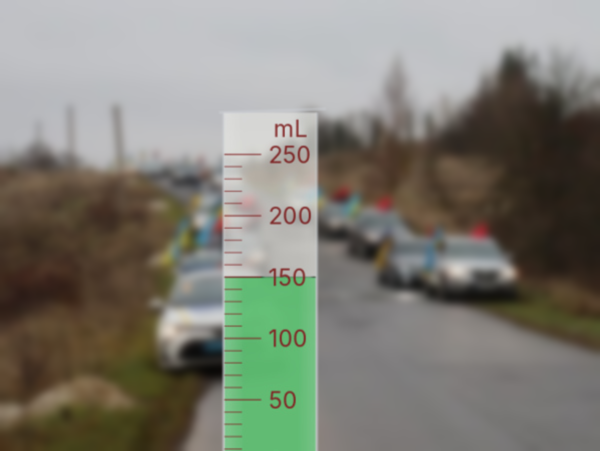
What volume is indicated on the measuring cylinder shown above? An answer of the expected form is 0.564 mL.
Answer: 150 mL
